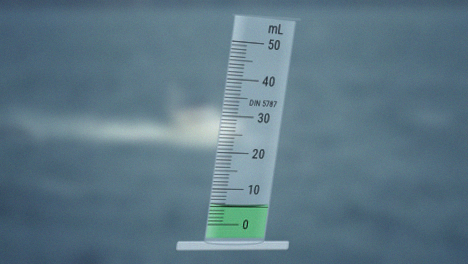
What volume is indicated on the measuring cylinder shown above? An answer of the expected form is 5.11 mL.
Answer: 5 mL
